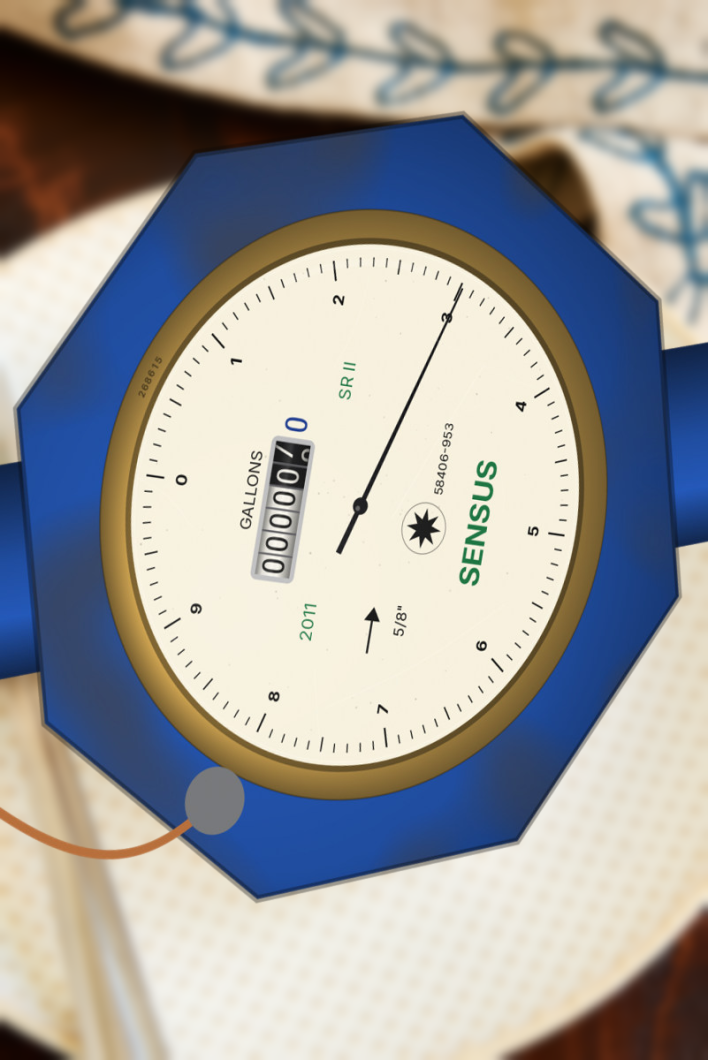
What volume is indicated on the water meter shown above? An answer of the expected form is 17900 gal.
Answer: 73.0 gal
